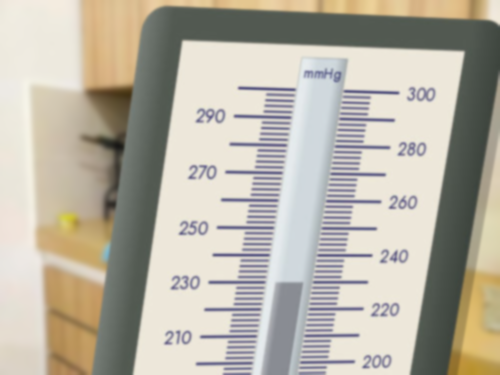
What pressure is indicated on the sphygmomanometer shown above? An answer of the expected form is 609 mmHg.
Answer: 230 mmHg
